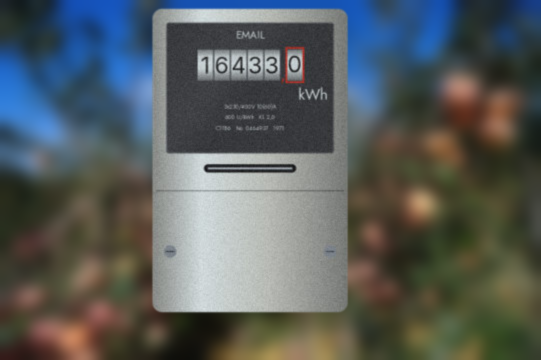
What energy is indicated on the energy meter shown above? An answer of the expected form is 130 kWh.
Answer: 16433.0 kWh
